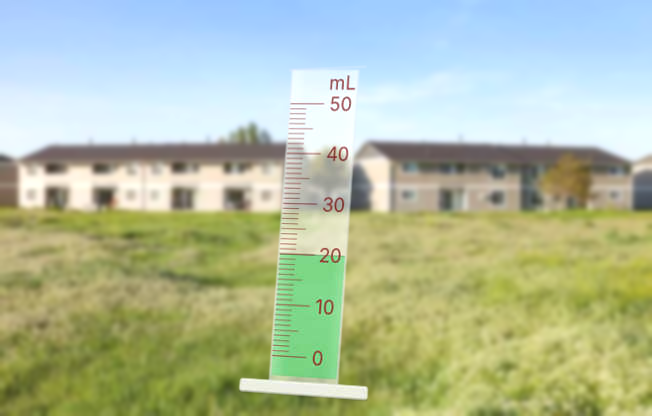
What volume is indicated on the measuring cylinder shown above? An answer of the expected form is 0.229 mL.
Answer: 20 mL
